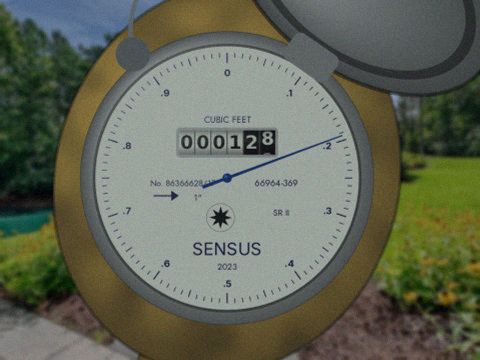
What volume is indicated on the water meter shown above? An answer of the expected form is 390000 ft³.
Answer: 128.19 ft³
